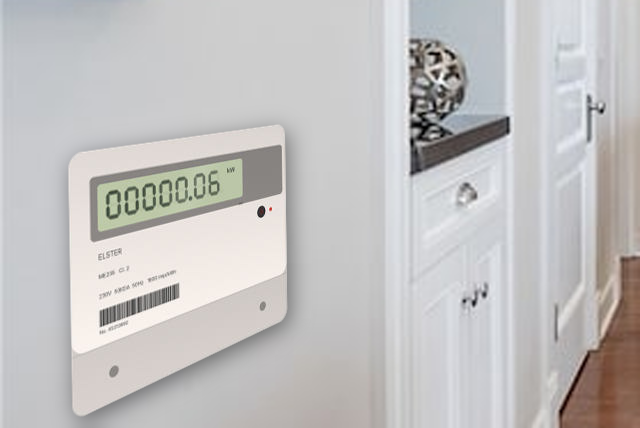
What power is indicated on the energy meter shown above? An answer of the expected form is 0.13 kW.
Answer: 0.06 kW
